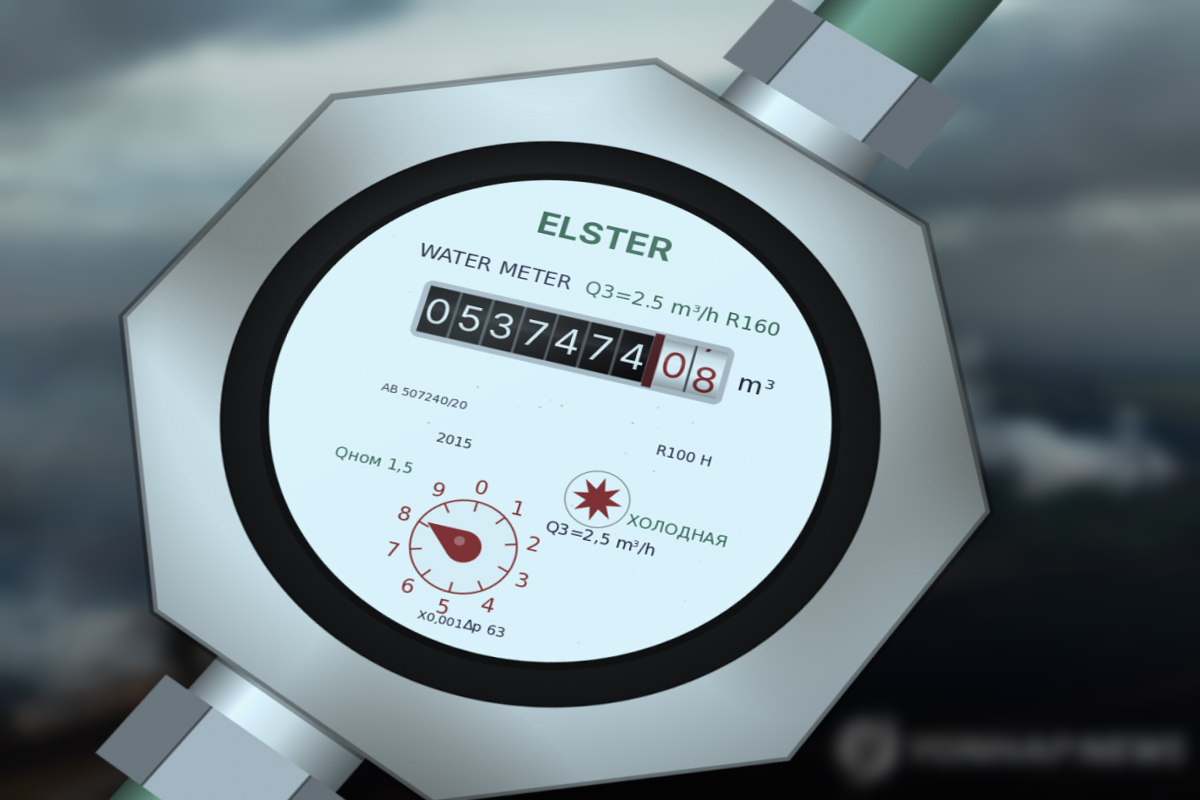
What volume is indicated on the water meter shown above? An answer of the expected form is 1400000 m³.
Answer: 537474.078 m³
